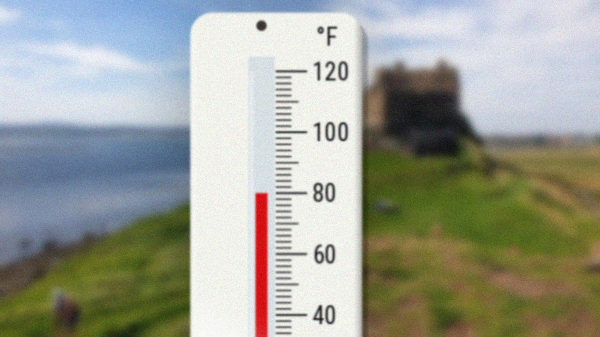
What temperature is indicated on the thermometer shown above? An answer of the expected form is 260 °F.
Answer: 80 °F
